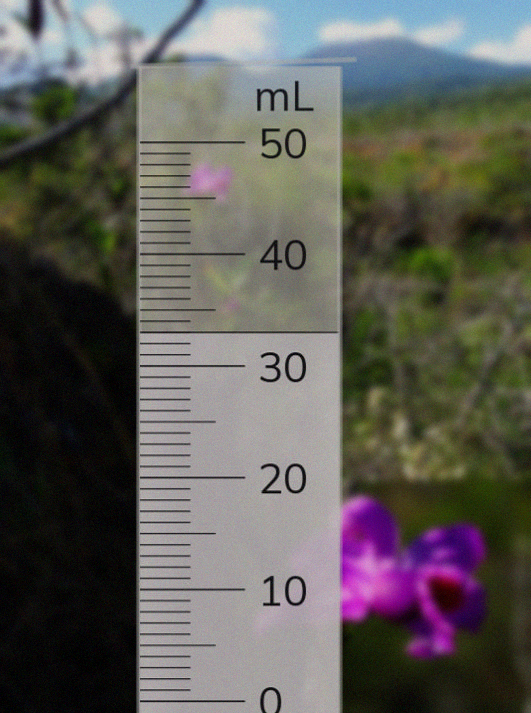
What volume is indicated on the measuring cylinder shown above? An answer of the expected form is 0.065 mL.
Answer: 33 mL
